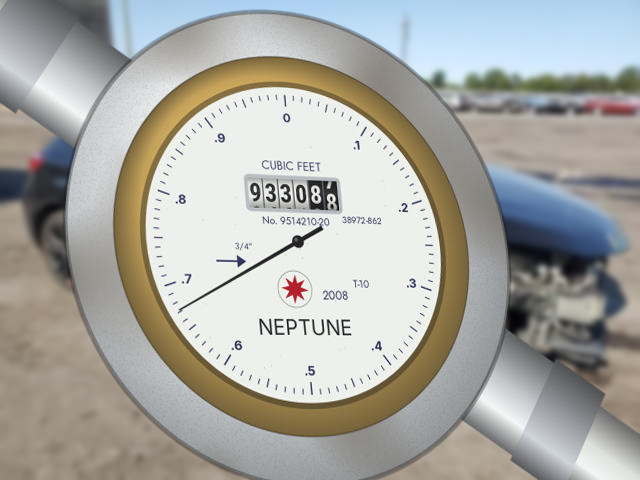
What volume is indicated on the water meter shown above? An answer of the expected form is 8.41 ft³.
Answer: 933087.67 ft³
